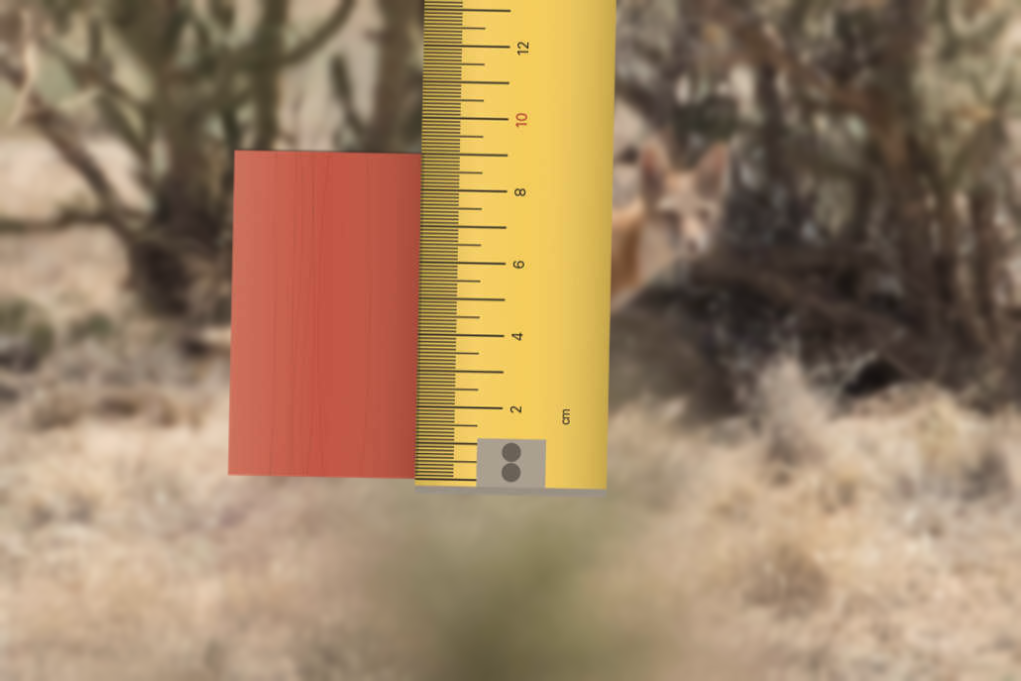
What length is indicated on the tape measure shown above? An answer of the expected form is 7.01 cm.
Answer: 9 cm
